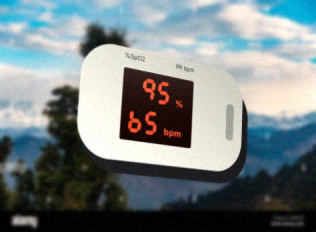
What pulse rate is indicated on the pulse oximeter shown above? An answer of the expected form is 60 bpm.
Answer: 65 bpm
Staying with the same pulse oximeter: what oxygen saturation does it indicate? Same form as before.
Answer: 95 %
